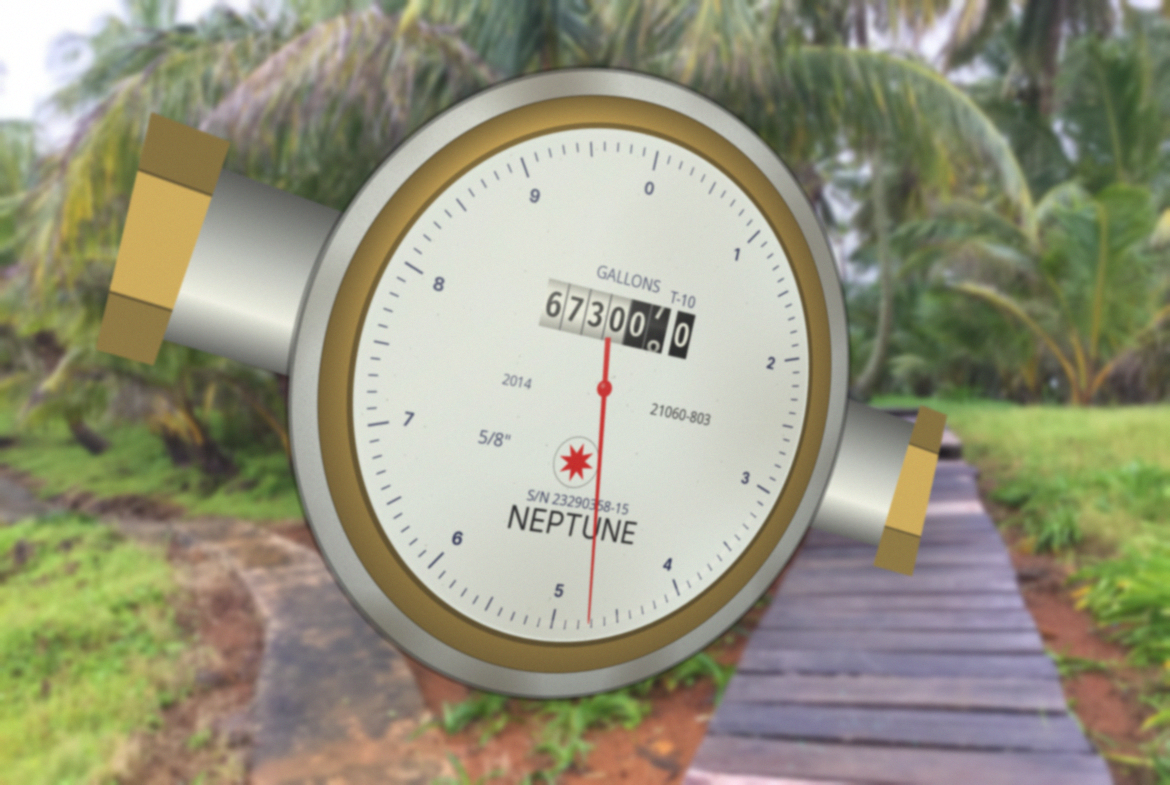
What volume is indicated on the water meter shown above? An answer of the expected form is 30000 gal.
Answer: 6730074.7 gal
